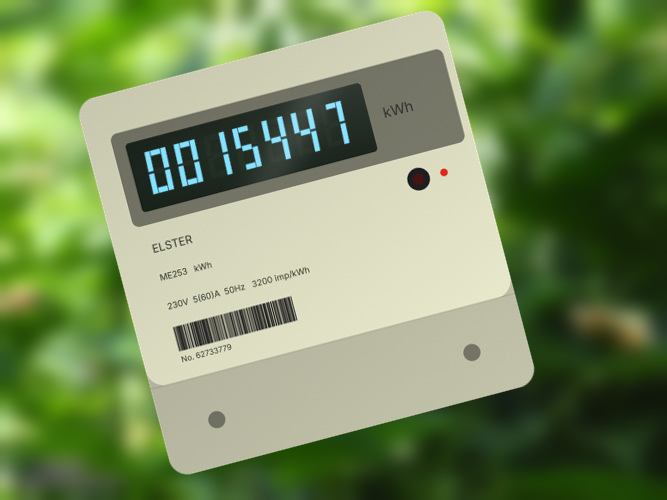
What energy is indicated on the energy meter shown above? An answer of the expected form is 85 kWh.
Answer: 15447 kWh
